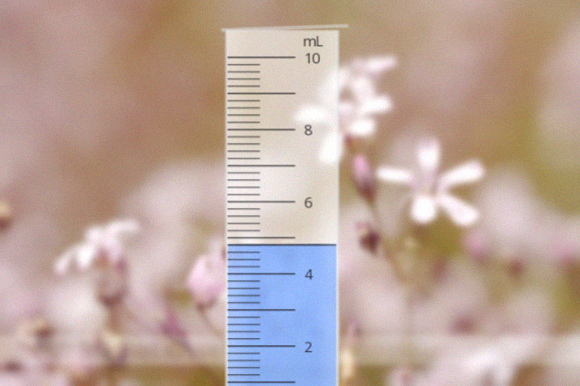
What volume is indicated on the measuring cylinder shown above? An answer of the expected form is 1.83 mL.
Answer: 4.8 mL
